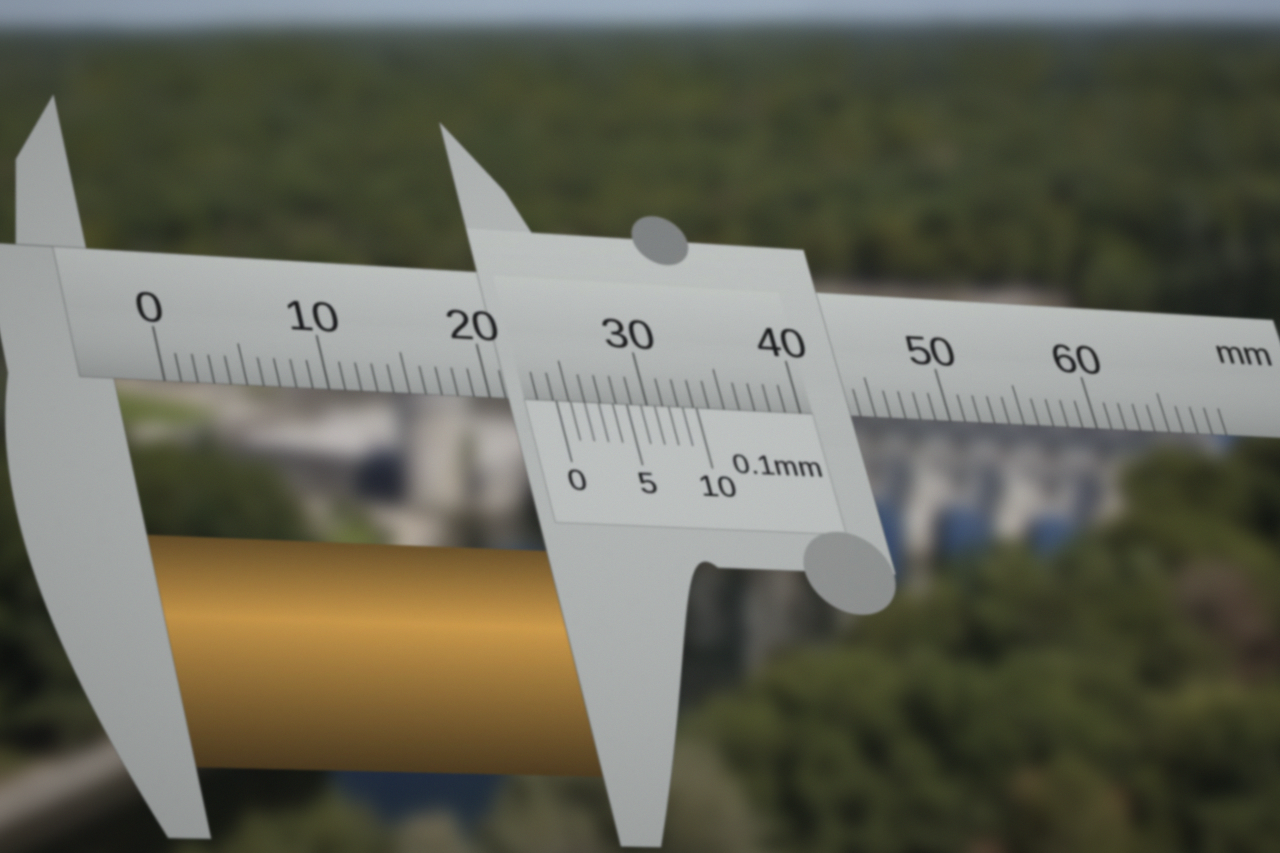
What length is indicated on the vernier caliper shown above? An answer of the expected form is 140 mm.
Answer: 24.2 mm
